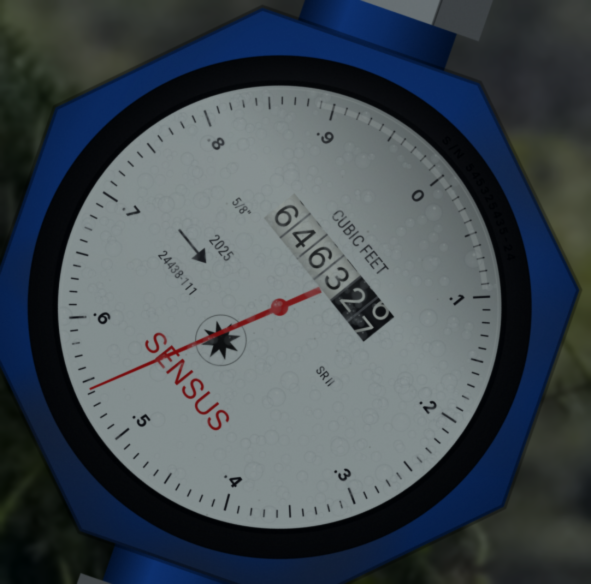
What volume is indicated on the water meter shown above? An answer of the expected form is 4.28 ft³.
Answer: 646326.54 ft³
